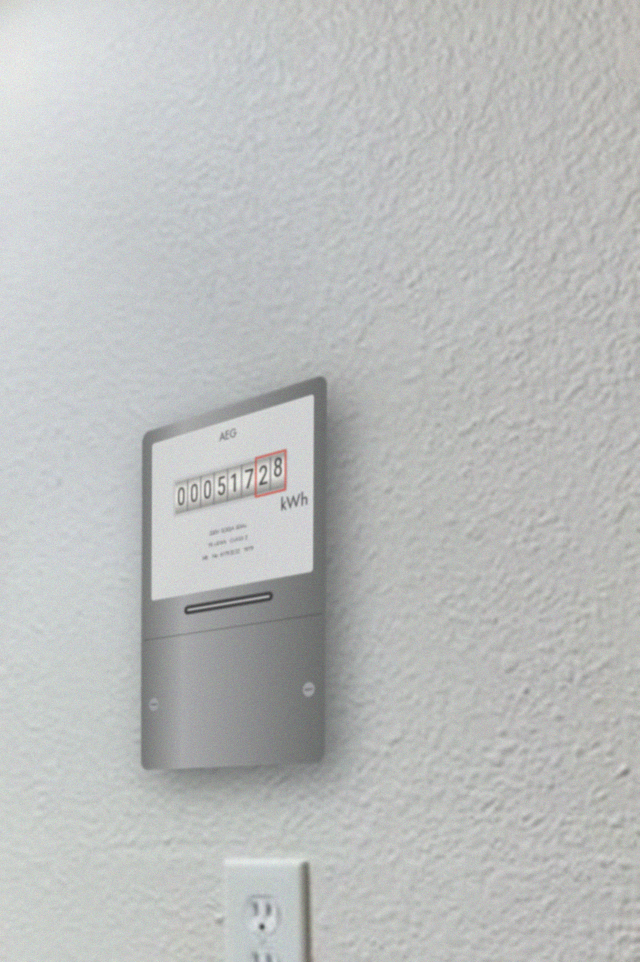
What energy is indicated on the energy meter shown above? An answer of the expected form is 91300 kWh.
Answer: 517.28 kWh
